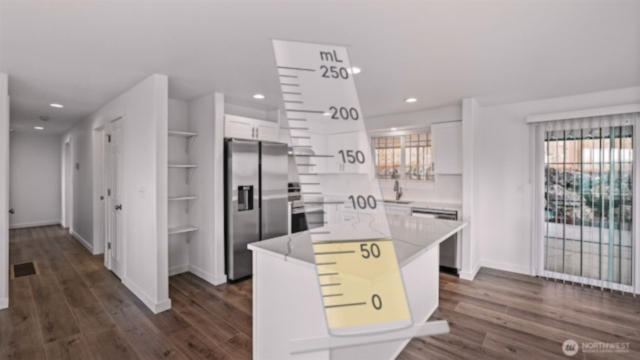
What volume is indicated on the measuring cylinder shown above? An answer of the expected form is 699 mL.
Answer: 60 mL
